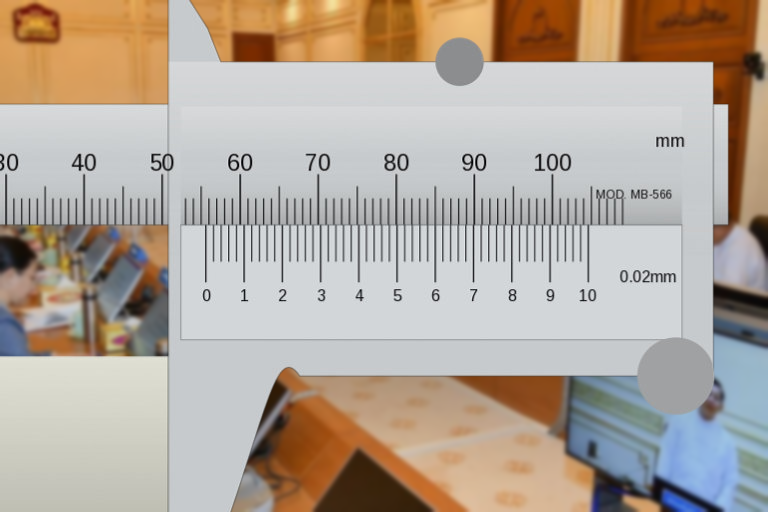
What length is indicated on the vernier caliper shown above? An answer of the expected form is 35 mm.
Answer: 55.6 mm
